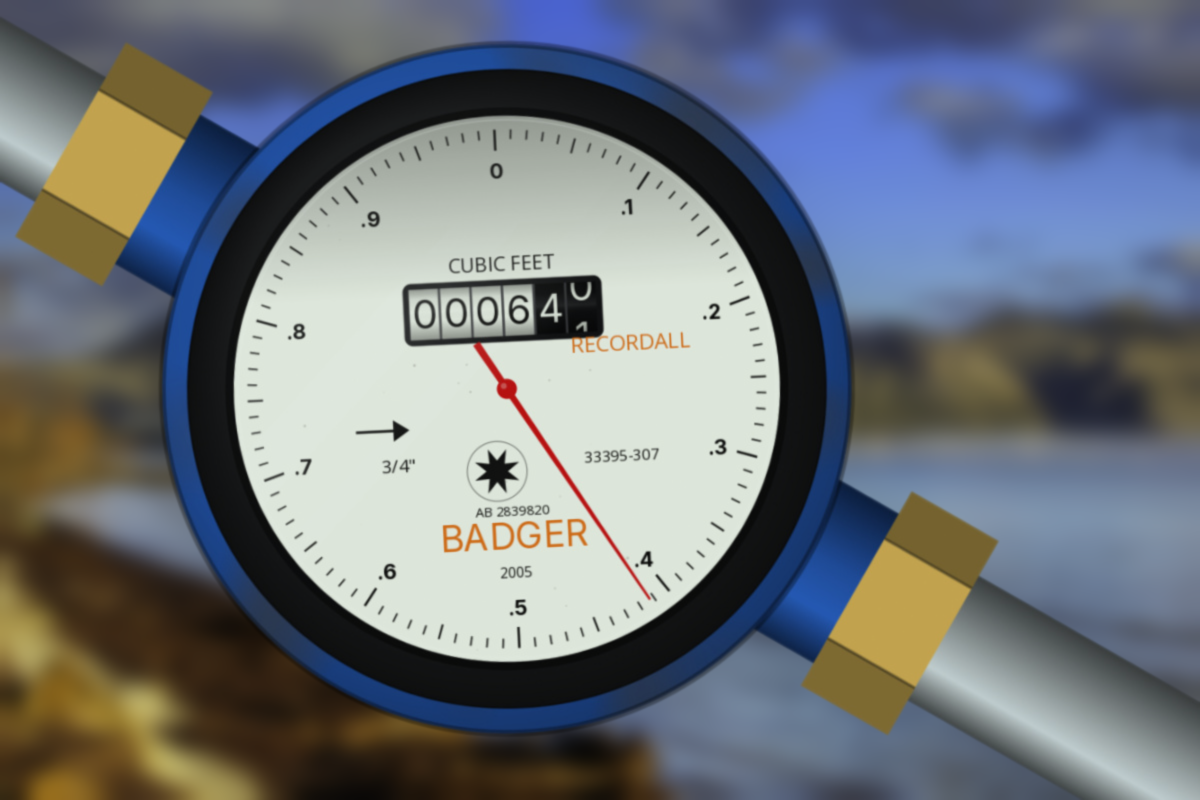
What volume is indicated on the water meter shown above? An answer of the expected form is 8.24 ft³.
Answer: 640.41 ft³
